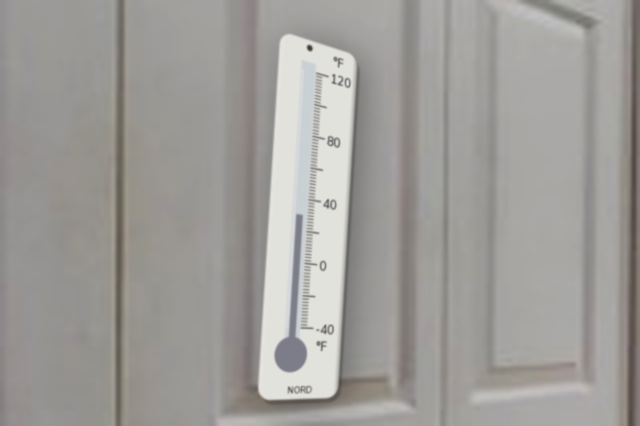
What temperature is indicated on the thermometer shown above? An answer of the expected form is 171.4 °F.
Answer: 30 °F
